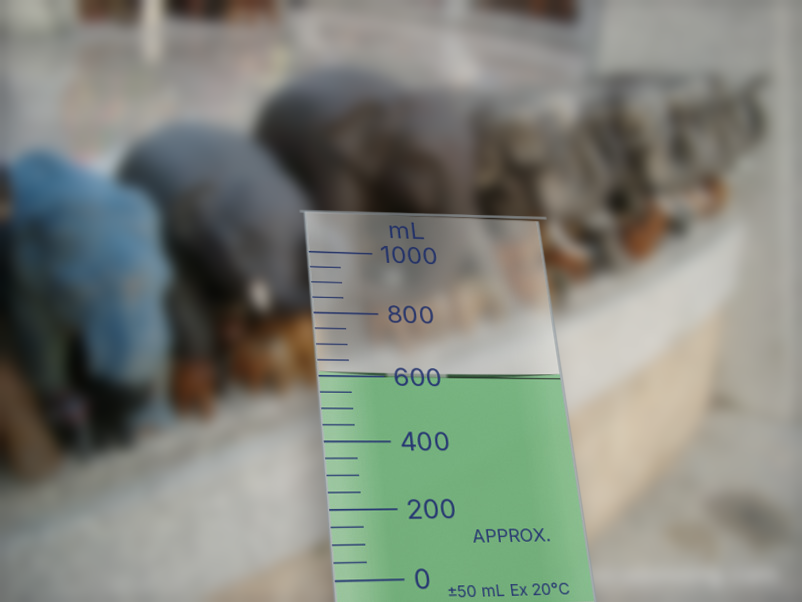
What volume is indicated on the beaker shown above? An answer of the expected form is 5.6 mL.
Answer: 600 mL
